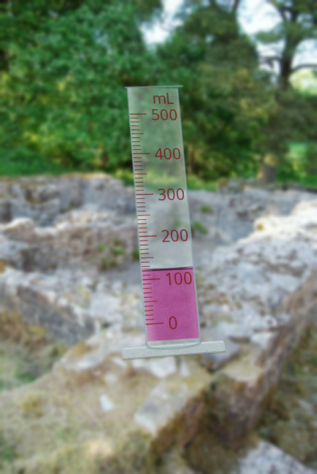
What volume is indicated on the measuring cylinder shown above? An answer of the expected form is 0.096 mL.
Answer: 120 mL
